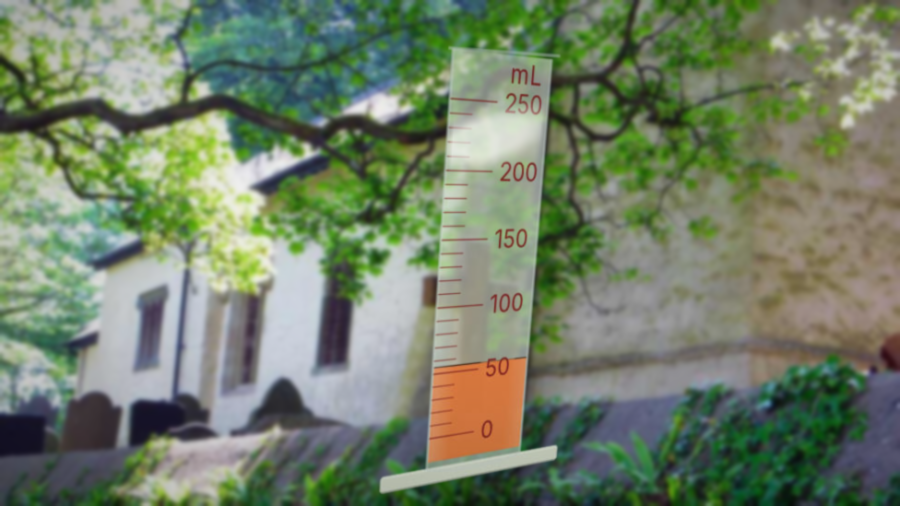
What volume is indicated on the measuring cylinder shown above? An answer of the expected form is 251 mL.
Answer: 55 mL
